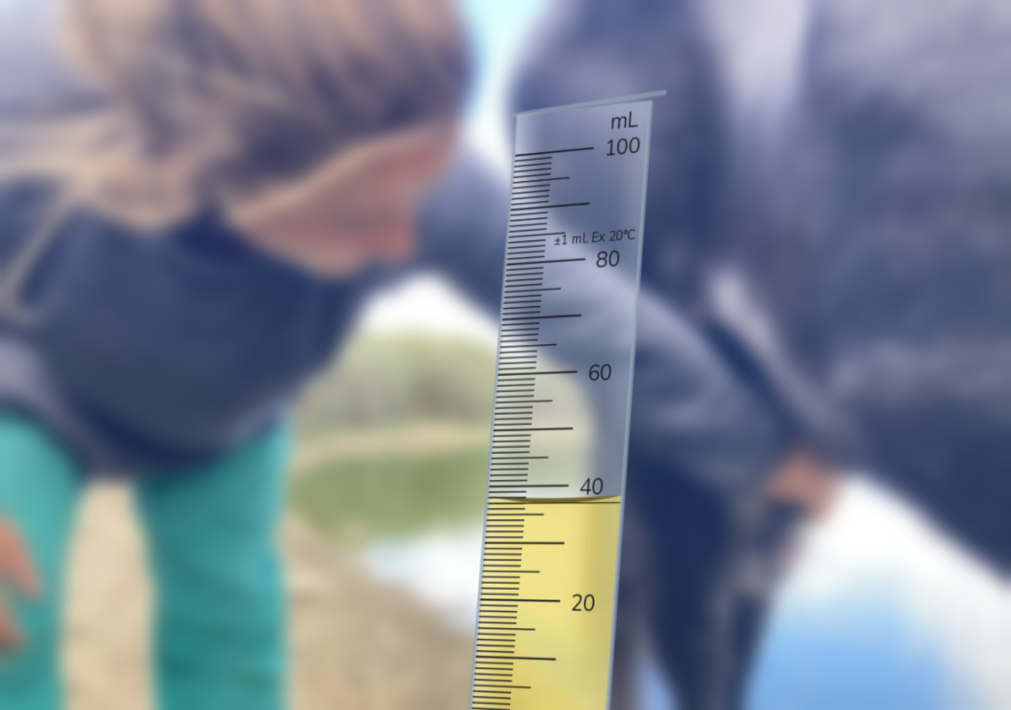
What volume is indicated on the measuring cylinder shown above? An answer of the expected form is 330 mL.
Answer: 37 mL
